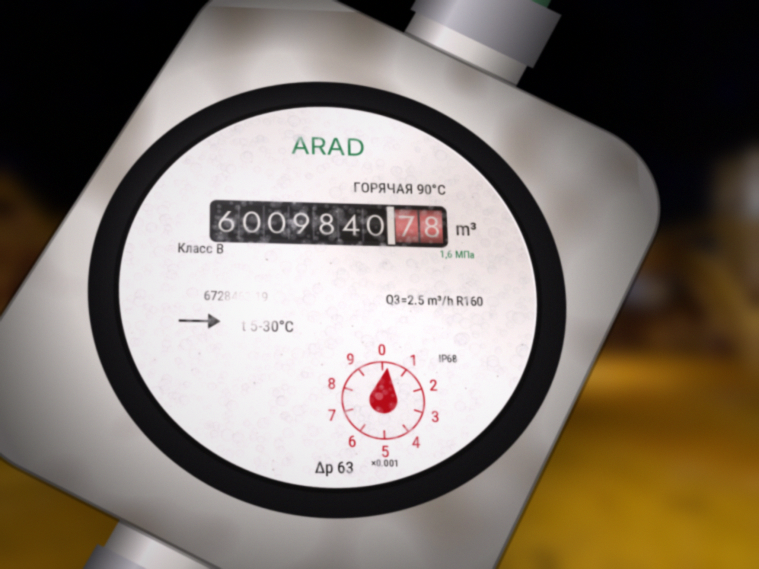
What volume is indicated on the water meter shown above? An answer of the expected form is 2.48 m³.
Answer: 6009840.780 m³
